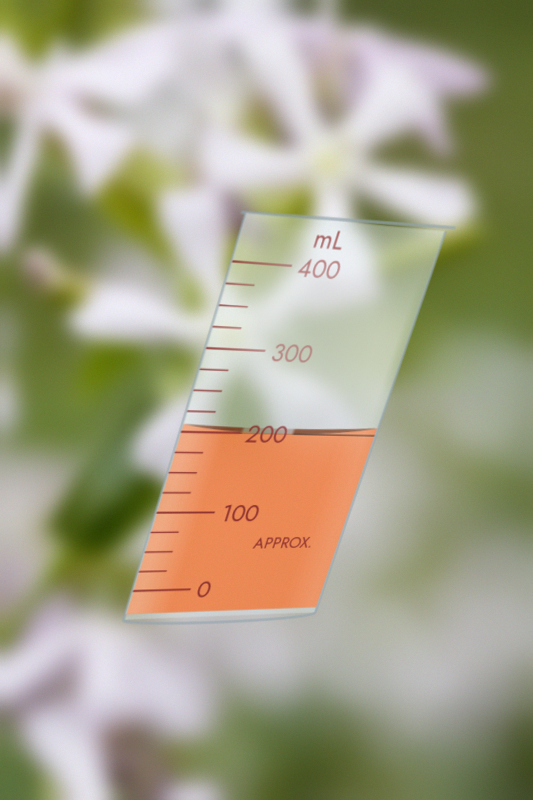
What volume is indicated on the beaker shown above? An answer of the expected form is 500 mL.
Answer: 200 mL
